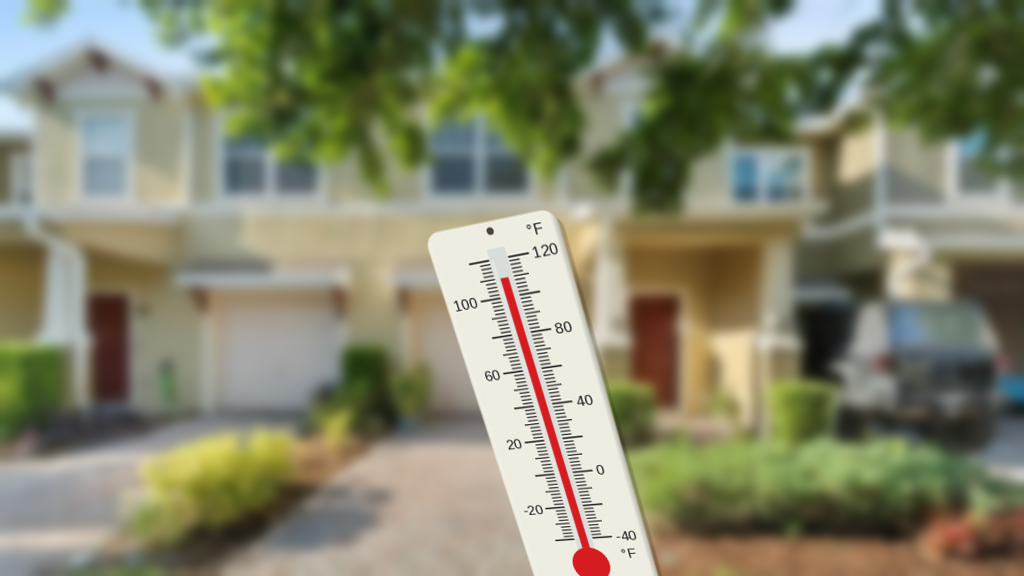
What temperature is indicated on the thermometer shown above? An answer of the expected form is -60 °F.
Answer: 110 °F
